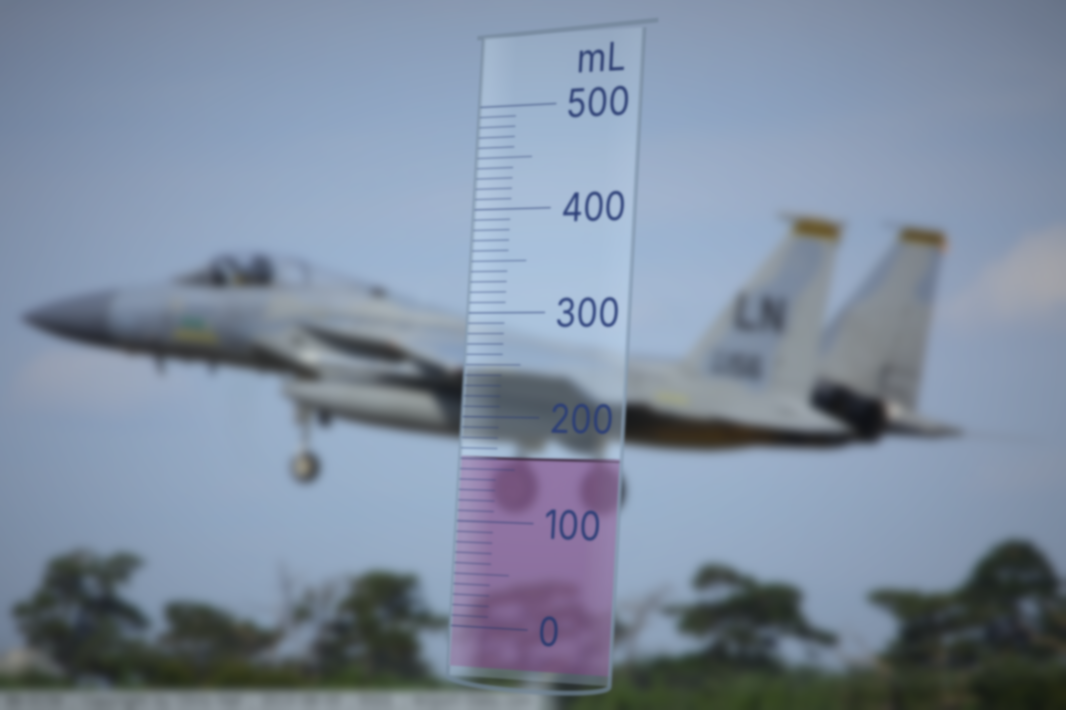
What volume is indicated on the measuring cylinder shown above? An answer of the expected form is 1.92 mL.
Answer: 160 mL
